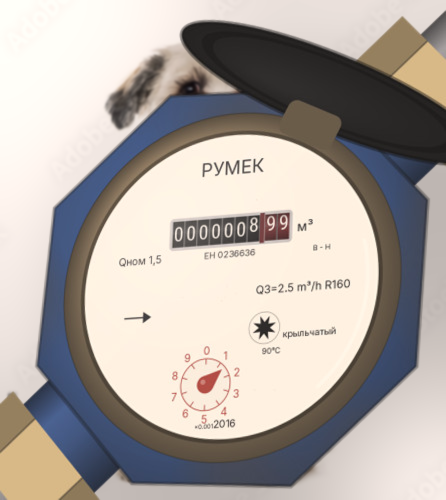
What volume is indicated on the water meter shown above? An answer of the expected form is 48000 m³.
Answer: 8.991 m³
